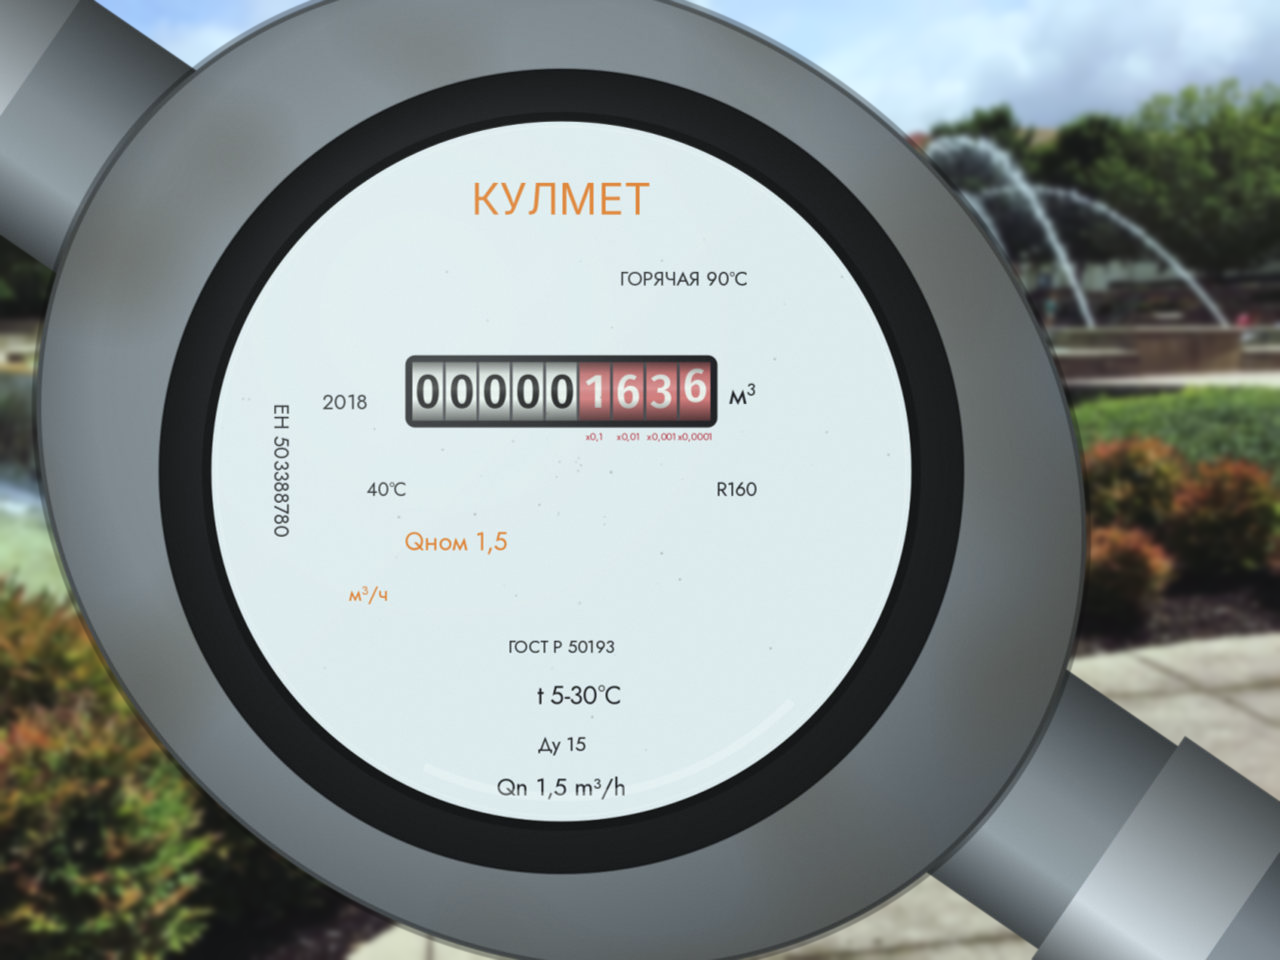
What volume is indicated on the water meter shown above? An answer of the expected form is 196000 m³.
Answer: 0.1636 m³
